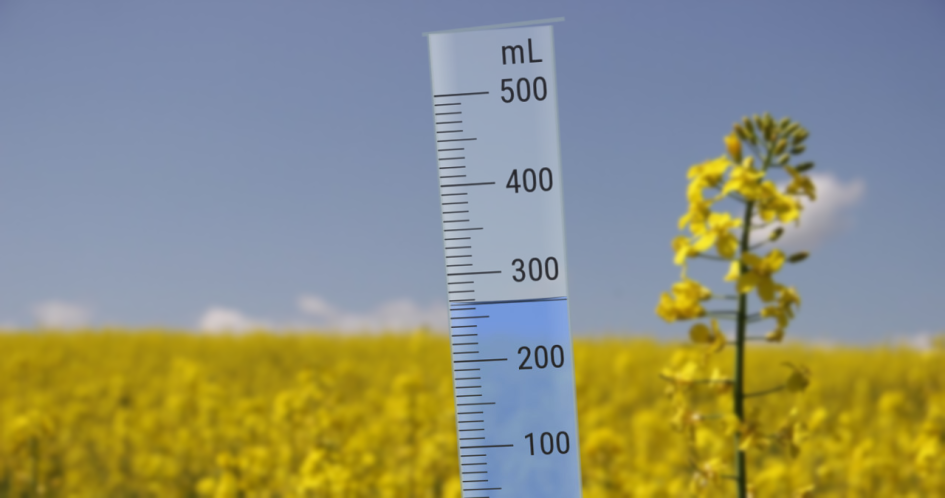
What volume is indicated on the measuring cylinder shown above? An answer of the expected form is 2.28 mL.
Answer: 265 mL
